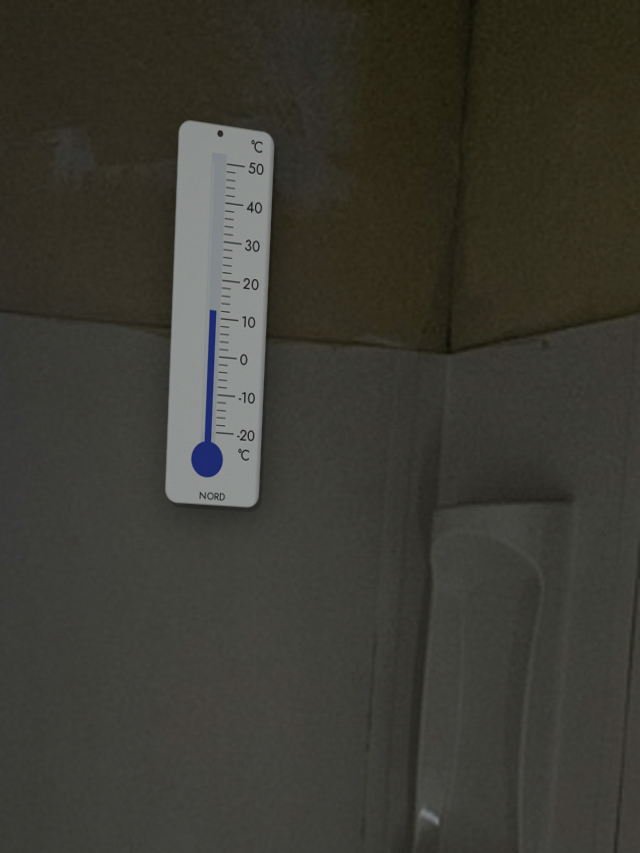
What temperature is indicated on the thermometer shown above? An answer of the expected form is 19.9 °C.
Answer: 12 °C
